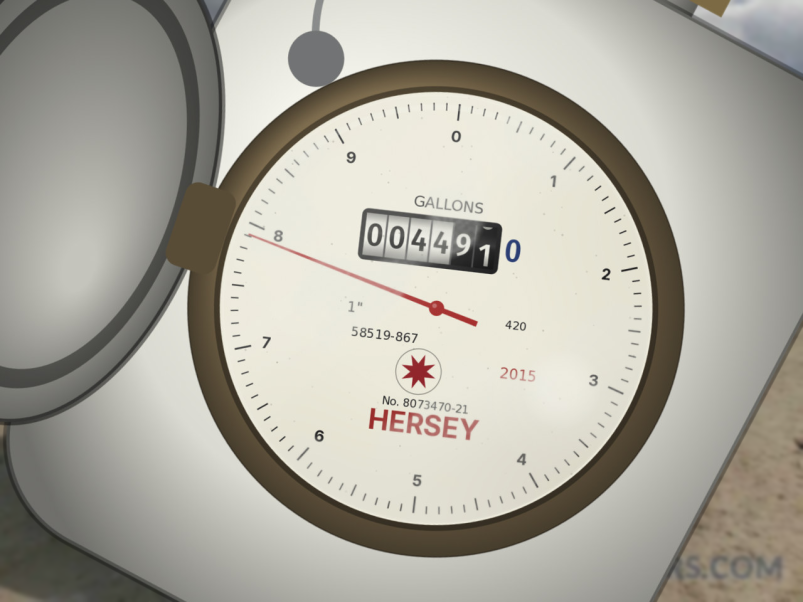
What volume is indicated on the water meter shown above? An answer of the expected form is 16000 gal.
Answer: 44907.9 gal
